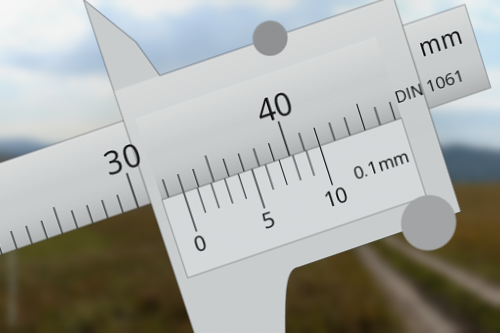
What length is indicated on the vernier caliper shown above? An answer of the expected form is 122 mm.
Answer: 33.0 mm
